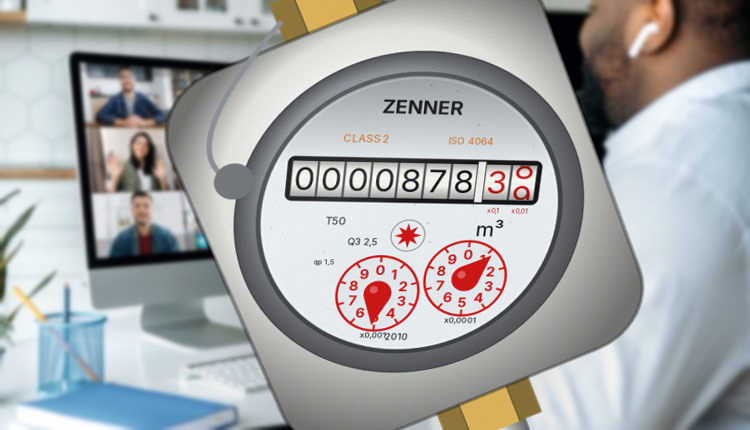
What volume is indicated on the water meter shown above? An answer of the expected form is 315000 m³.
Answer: 878.3851 m³
